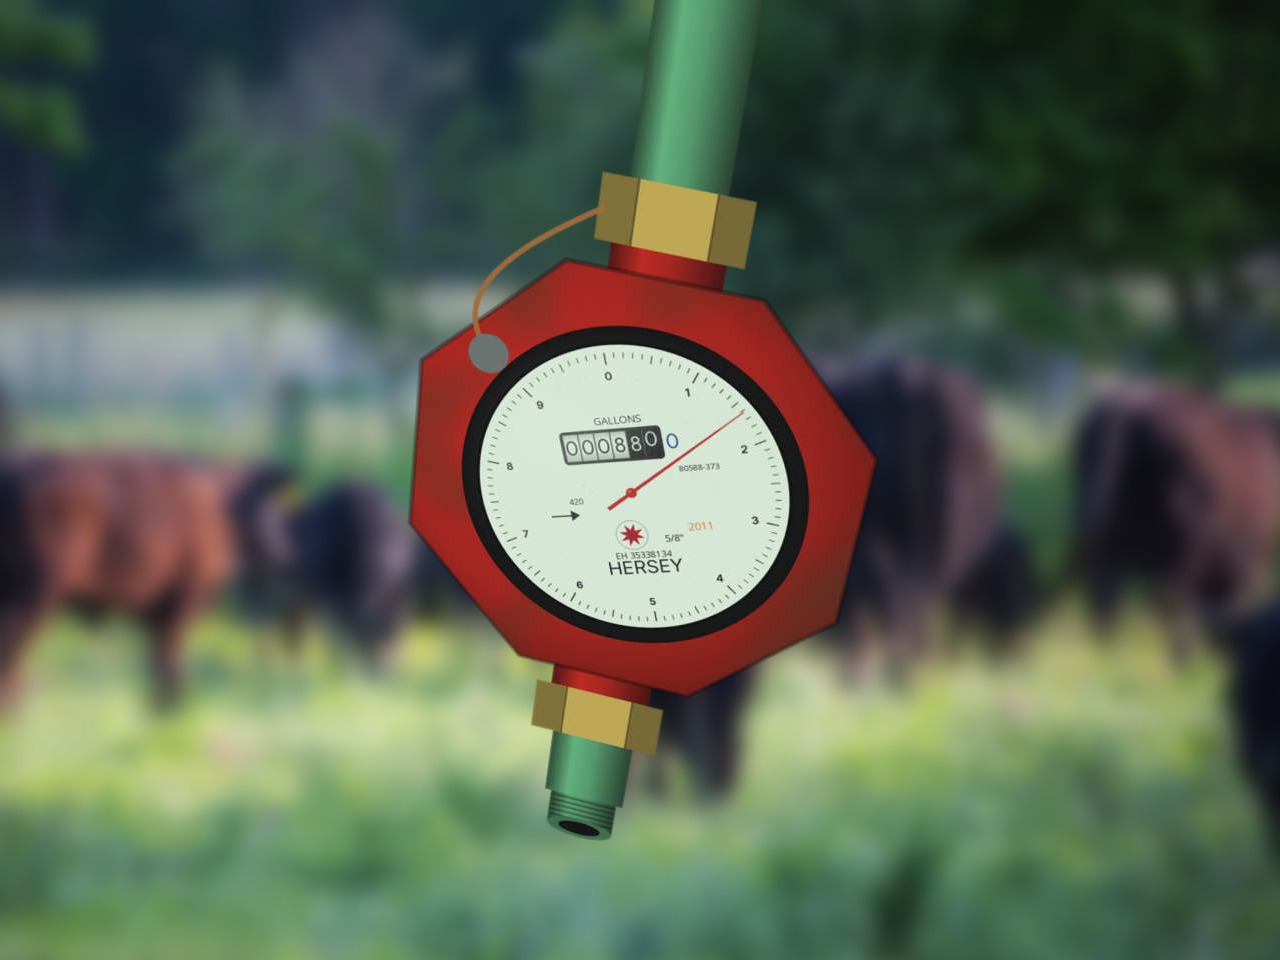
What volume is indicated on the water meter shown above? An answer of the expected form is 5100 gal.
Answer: 8801.6 gal
